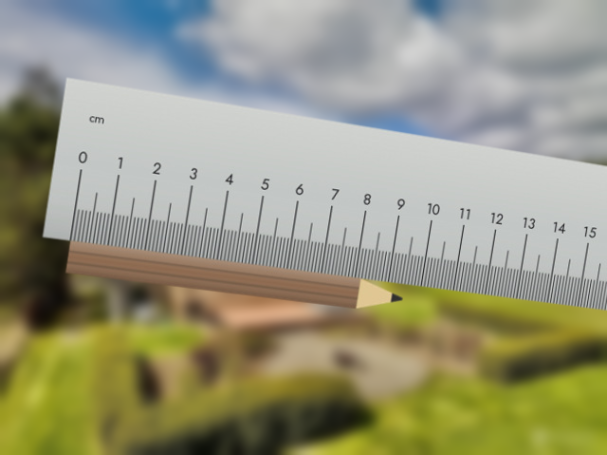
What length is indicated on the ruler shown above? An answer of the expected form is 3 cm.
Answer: 9.5 cm
